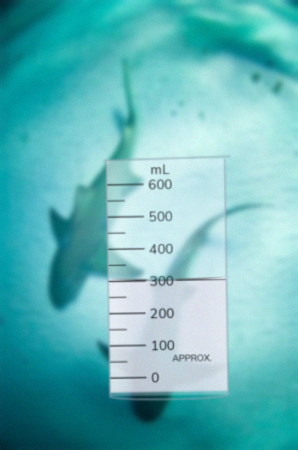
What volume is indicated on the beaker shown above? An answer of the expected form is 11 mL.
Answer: 300 mL
